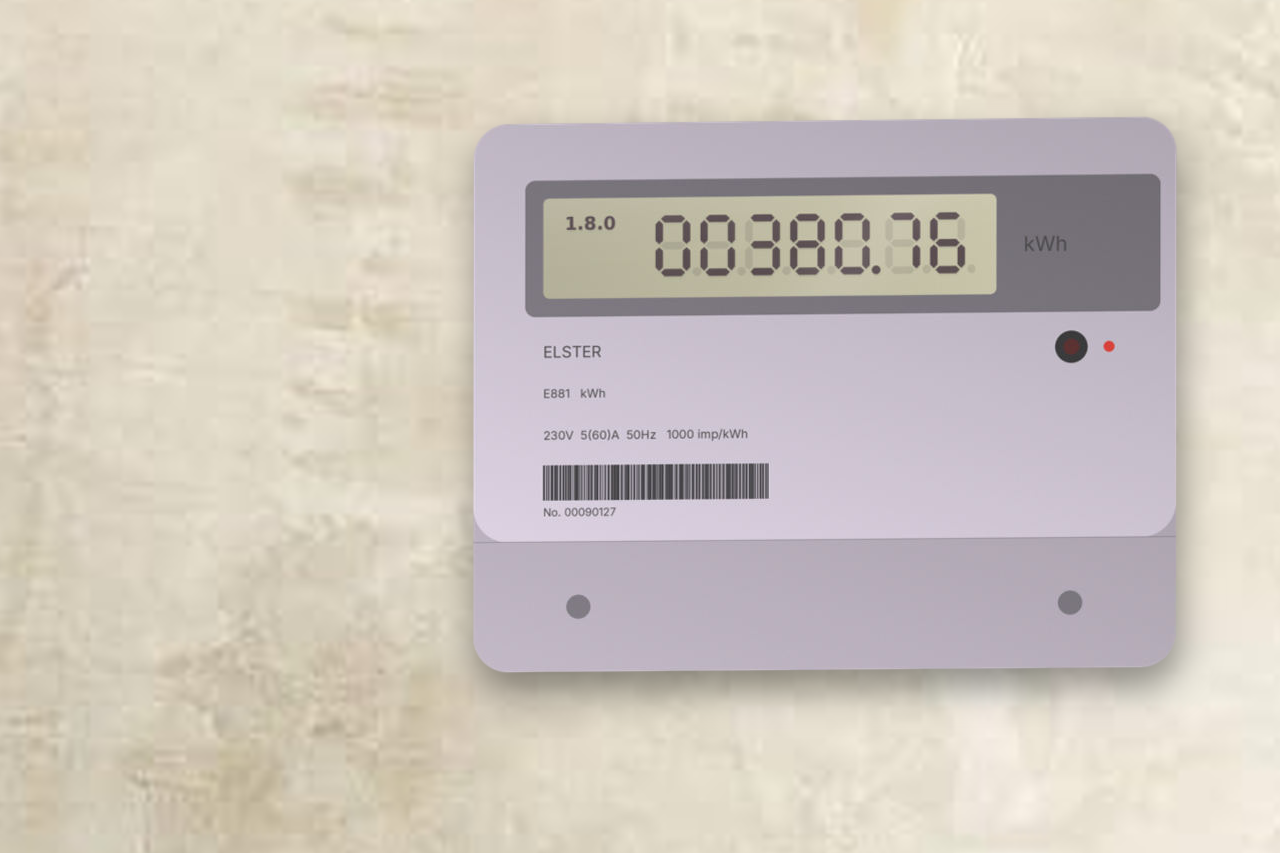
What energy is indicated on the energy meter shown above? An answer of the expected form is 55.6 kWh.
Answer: 380.76 kWh
